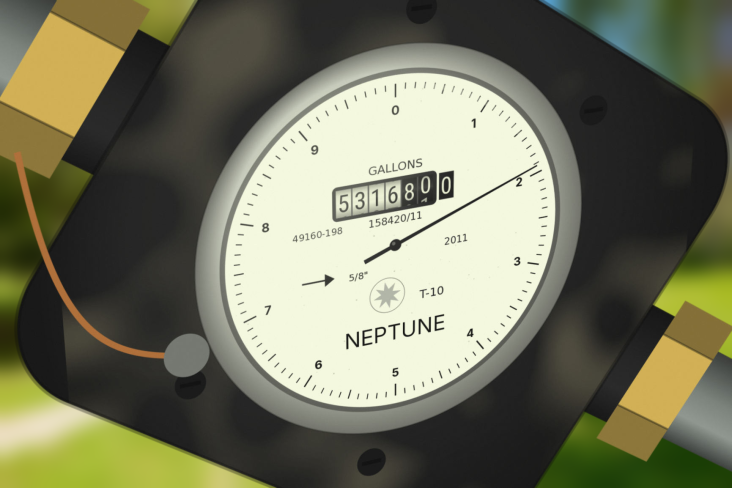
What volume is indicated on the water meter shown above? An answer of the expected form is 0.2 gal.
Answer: 5316801.9 gal
